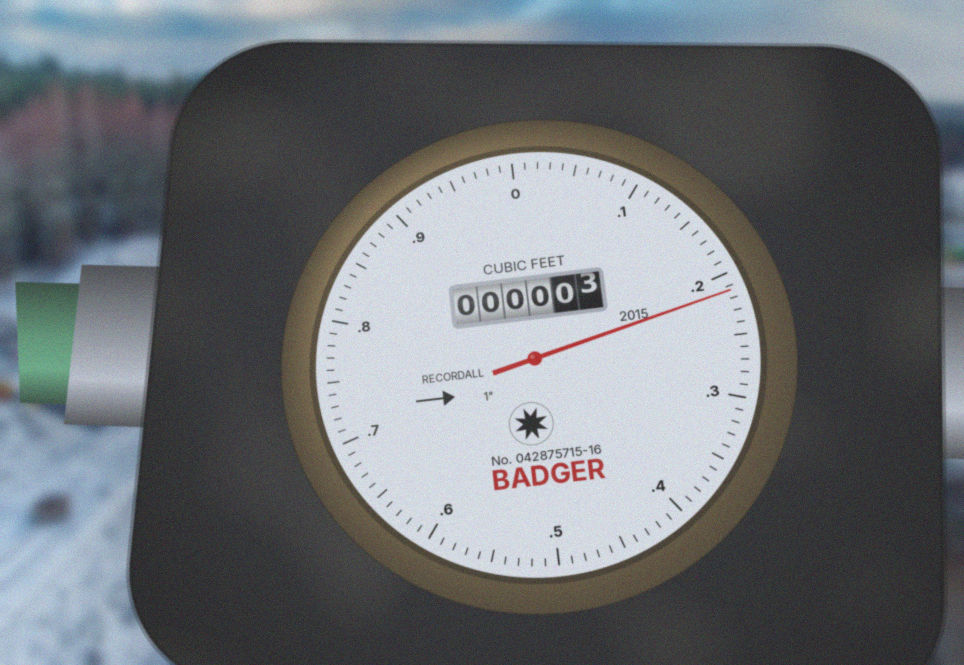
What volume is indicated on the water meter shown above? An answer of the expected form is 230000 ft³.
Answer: 3.21 ft³
